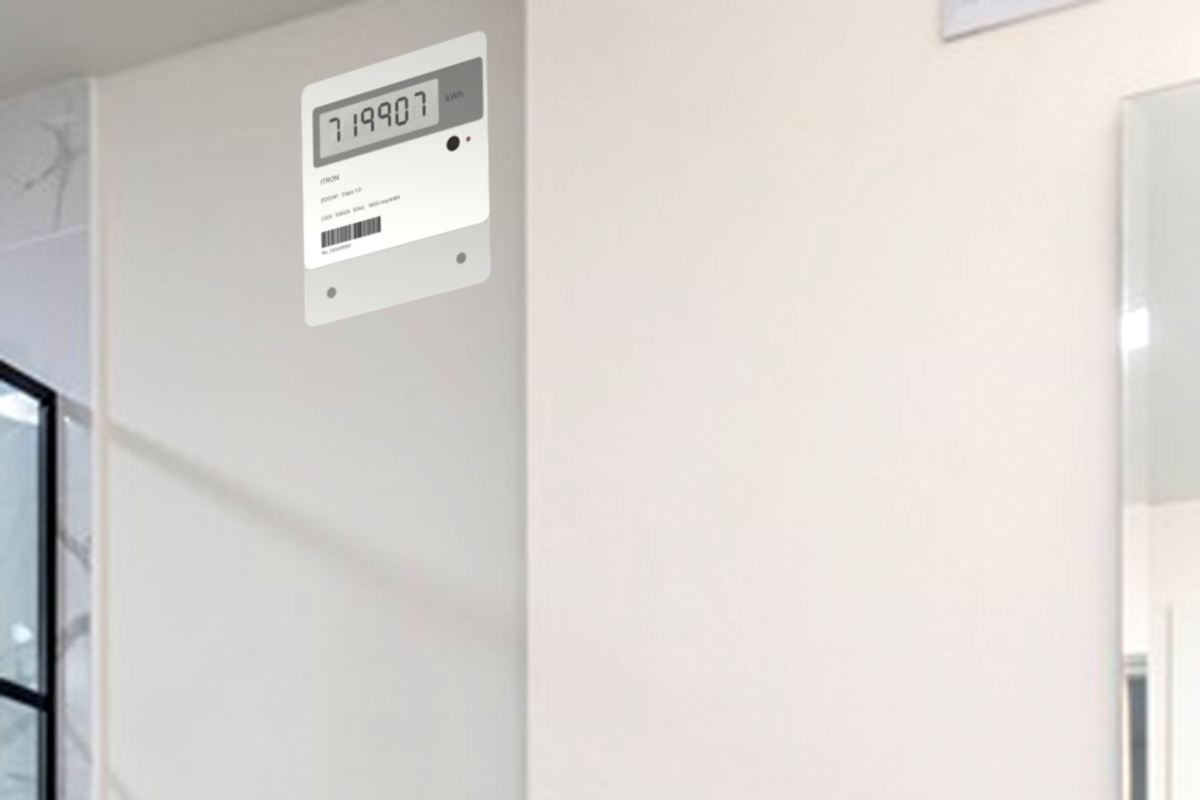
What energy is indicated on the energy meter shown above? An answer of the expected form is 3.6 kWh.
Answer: 719907 kWh
